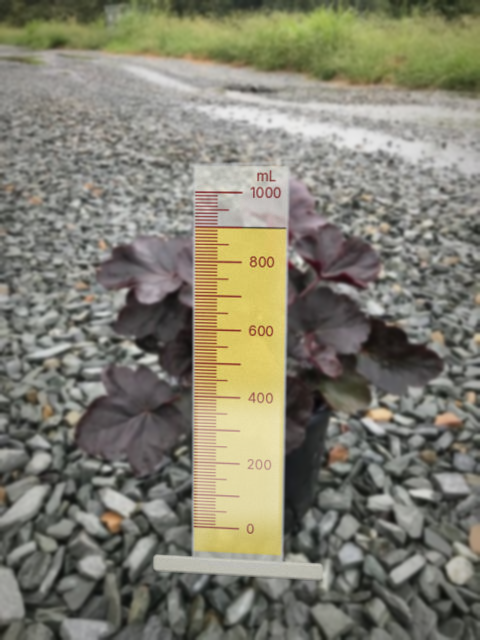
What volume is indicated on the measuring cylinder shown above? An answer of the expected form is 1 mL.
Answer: 900 mL
